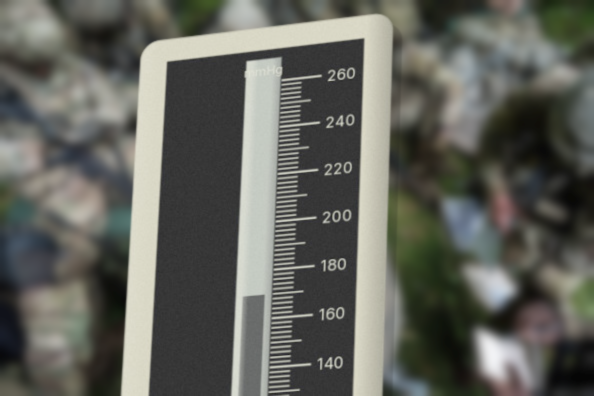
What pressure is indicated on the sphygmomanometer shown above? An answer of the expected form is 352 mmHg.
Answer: 170 mmHg
